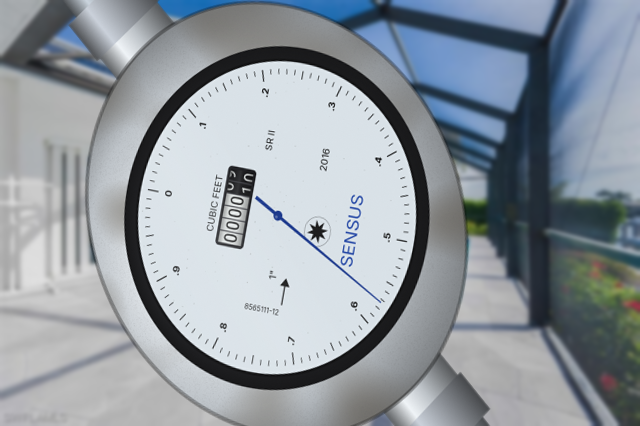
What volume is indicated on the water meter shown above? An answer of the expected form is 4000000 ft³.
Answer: 9.57 ft³
